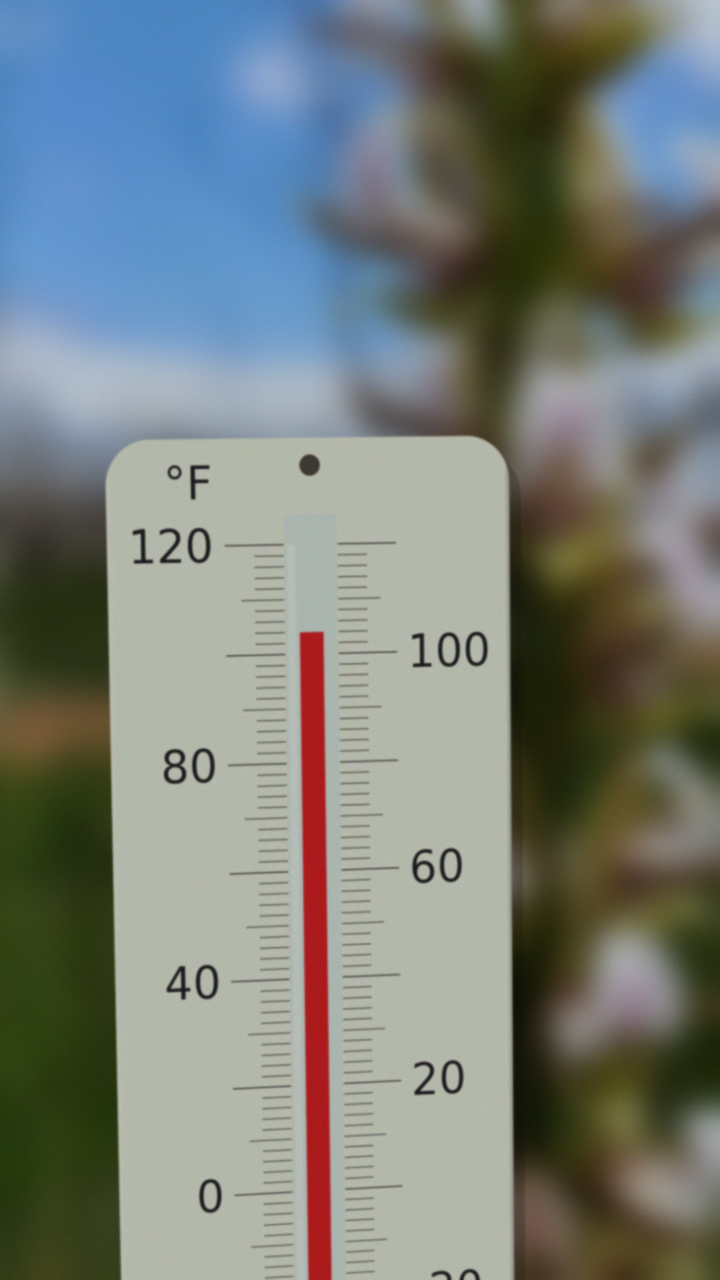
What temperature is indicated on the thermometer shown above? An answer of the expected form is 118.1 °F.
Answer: 104 °F
